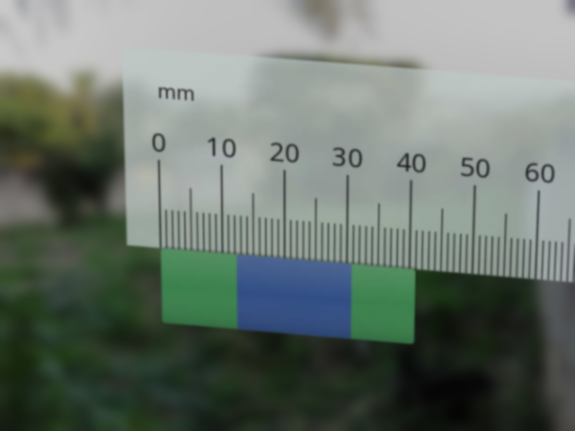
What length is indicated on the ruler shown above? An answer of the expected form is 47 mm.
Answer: 41 mm
